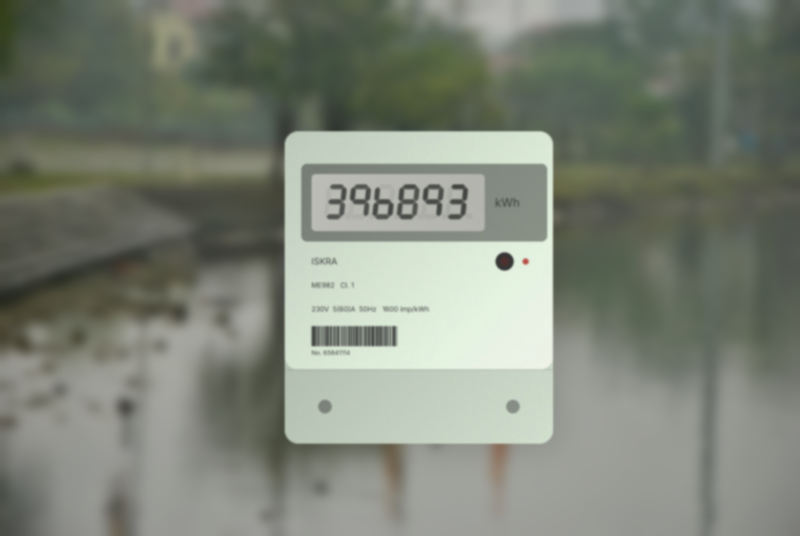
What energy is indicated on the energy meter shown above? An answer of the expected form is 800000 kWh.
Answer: 396893 kWh
